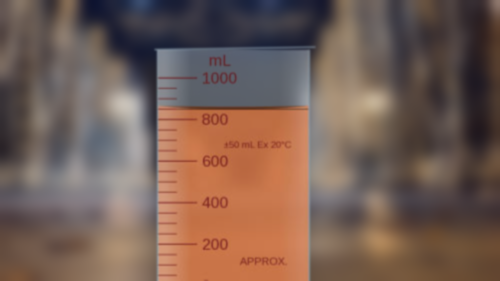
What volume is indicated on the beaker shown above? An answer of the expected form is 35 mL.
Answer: 850 mL
